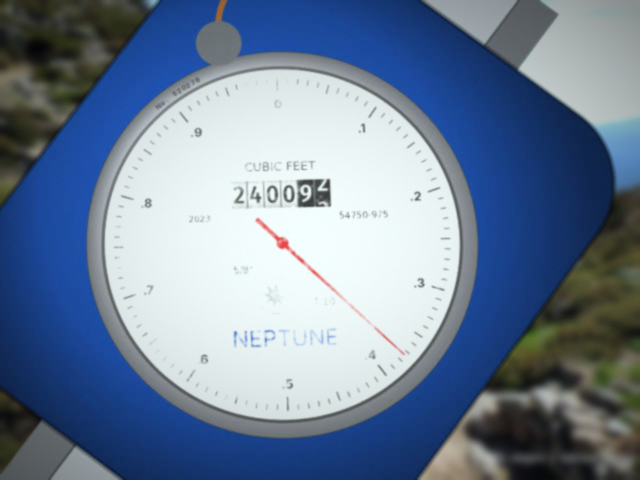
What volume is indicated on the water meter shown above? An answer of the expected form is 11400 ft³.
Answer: 240092.37 ft³
